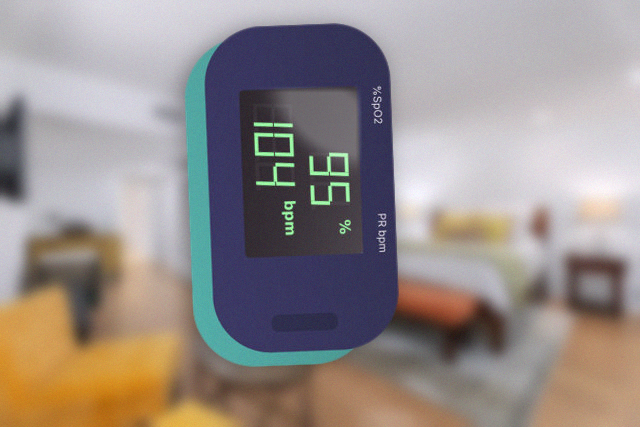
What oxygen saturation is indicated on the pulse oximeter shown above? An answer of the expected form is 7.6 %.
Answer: 95 %
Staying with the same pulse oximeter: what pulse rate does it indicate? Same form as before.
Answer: 104 bpm
